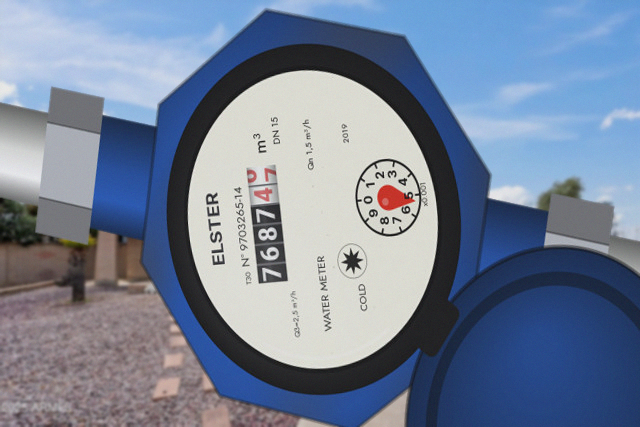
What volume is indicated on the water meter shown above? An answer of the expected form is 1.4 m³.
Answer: 7687.465 m³
